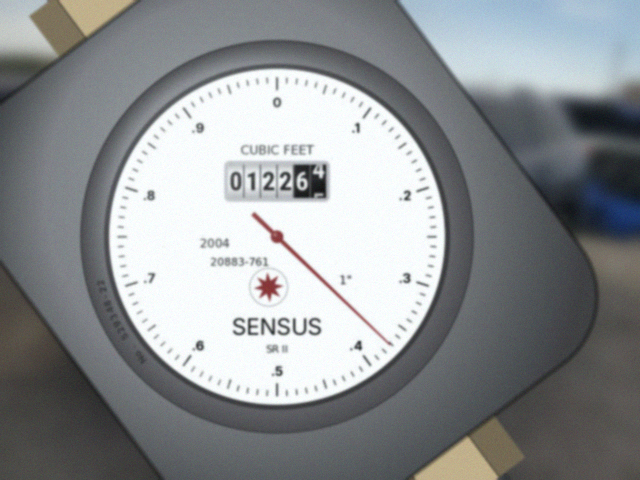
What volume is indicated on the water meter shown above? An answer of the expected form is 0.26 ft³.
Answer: 12264.37 ft³
